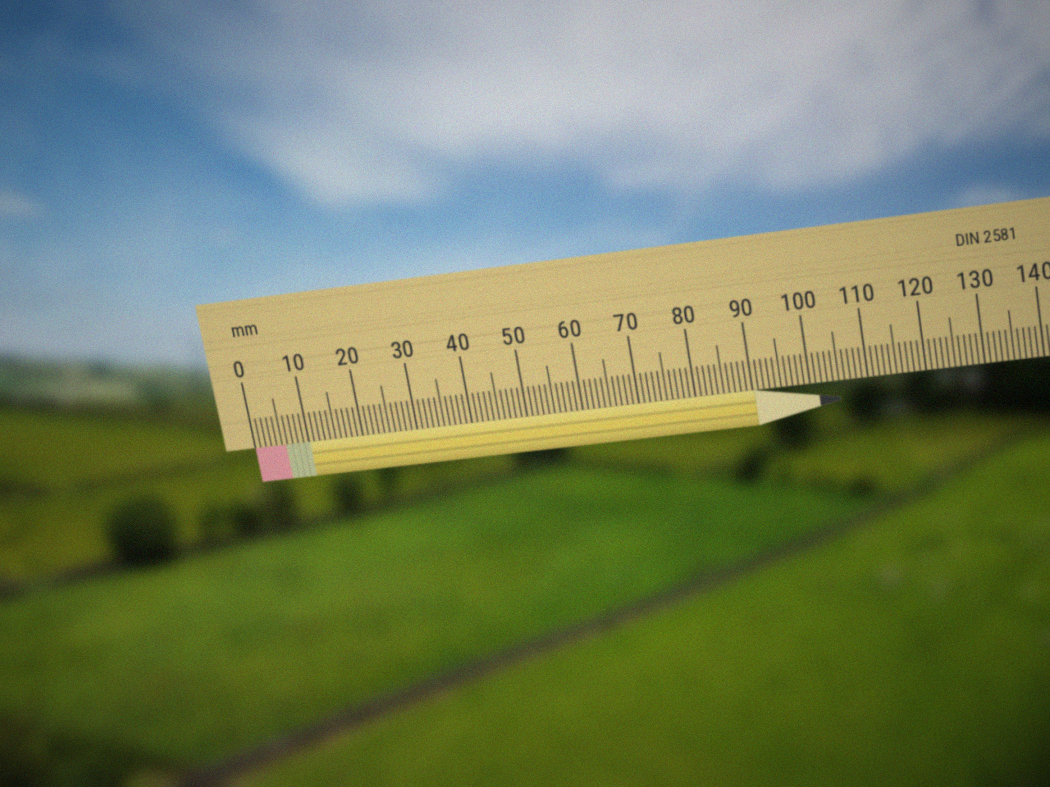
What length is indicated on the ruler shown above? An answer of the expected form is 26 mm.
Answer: 105 mm
